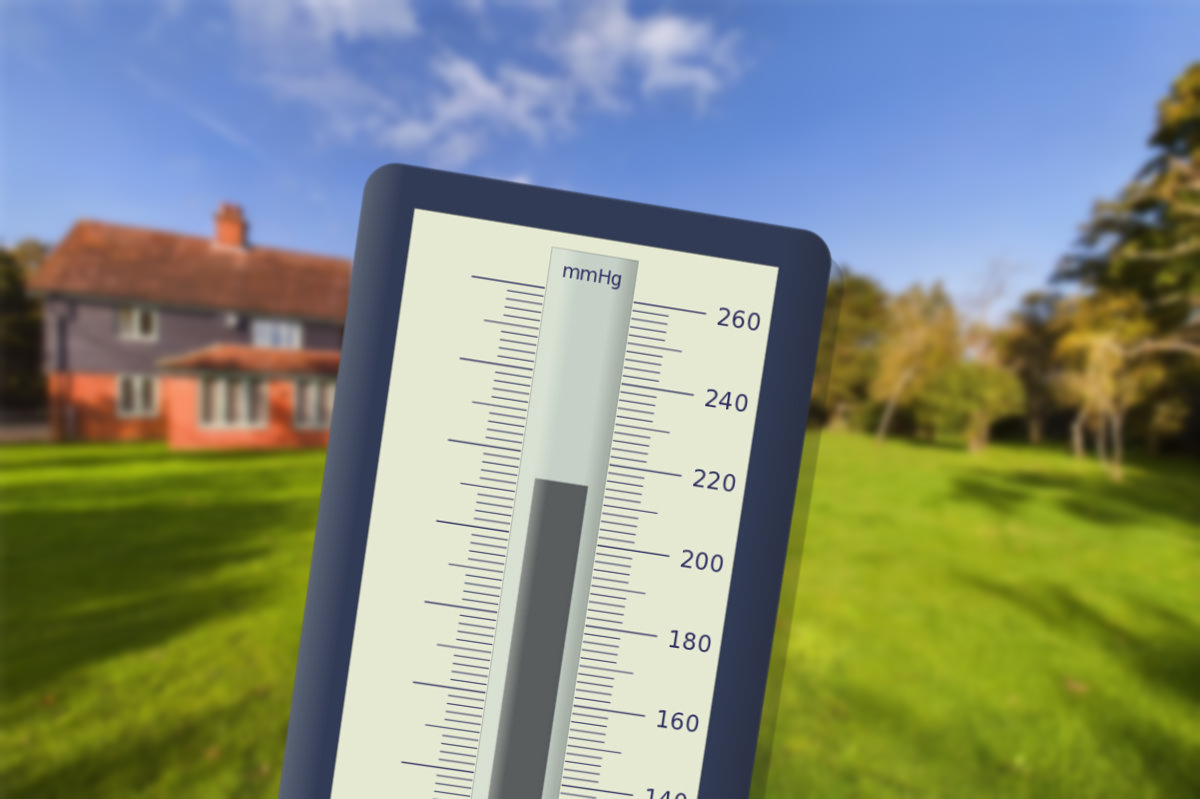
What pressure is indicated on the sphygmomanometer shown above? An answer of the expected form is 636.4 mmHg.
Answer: 214 mmHg
